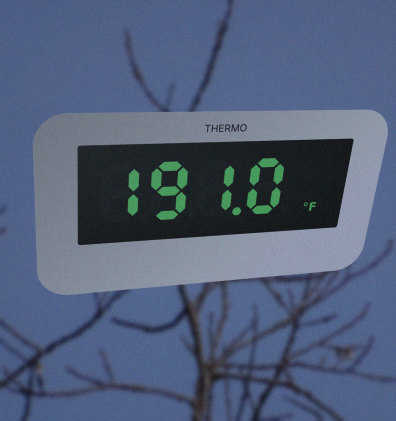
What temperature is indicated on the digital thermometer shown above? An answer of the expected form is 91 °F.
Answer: 191.0 °F
